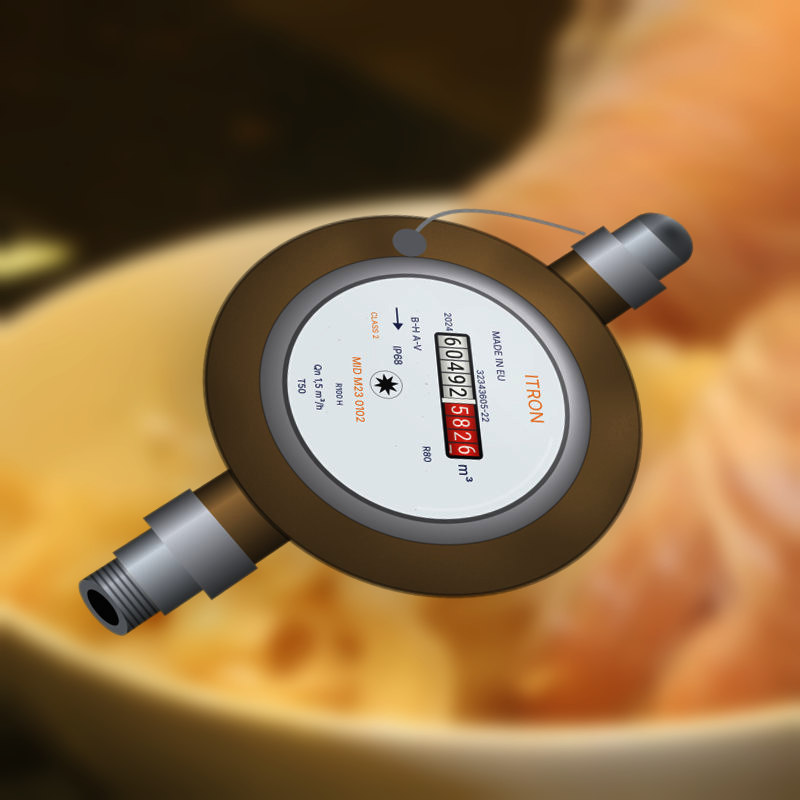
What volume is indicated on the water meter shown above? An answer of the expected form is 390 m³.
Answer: 60492.5826 m³
